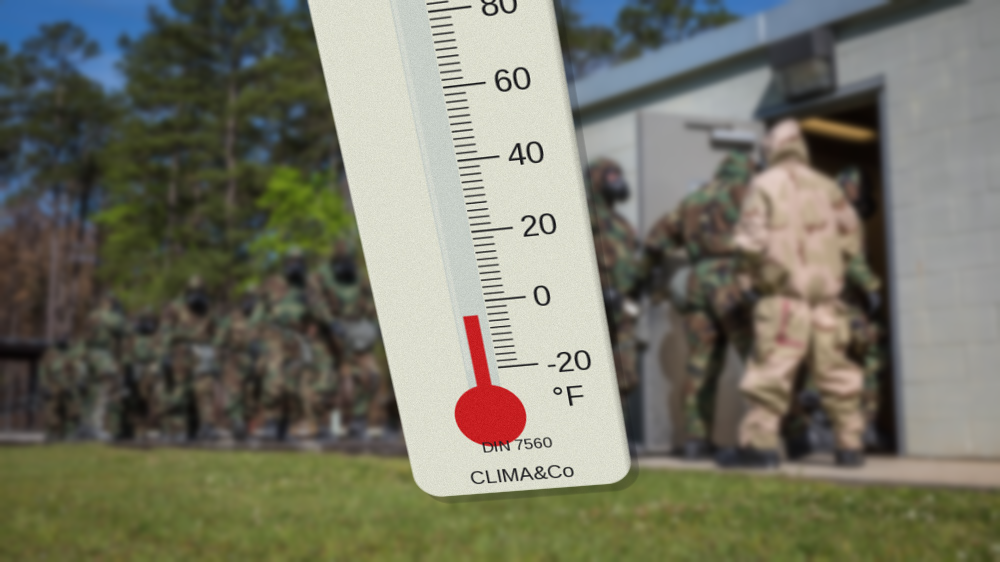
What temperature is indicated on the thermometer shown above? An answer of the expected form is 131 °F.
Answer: -4 °F
